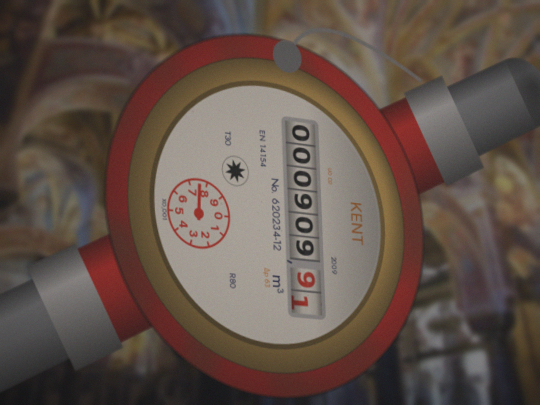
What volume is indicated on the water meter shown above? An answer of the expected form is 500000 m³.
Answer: 909.907 m³
